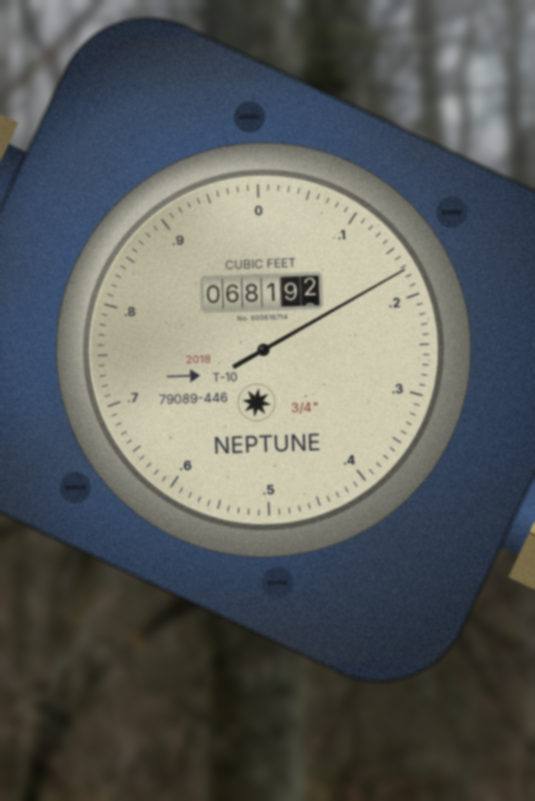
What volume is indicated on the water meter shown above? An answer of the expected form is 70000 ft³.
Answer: 68192.17 ft³
